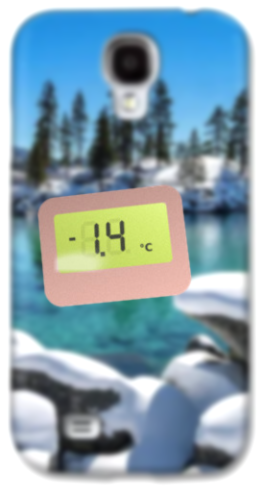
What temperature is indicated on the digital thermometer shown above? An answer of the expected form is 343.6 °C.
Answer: -1.4 °C
